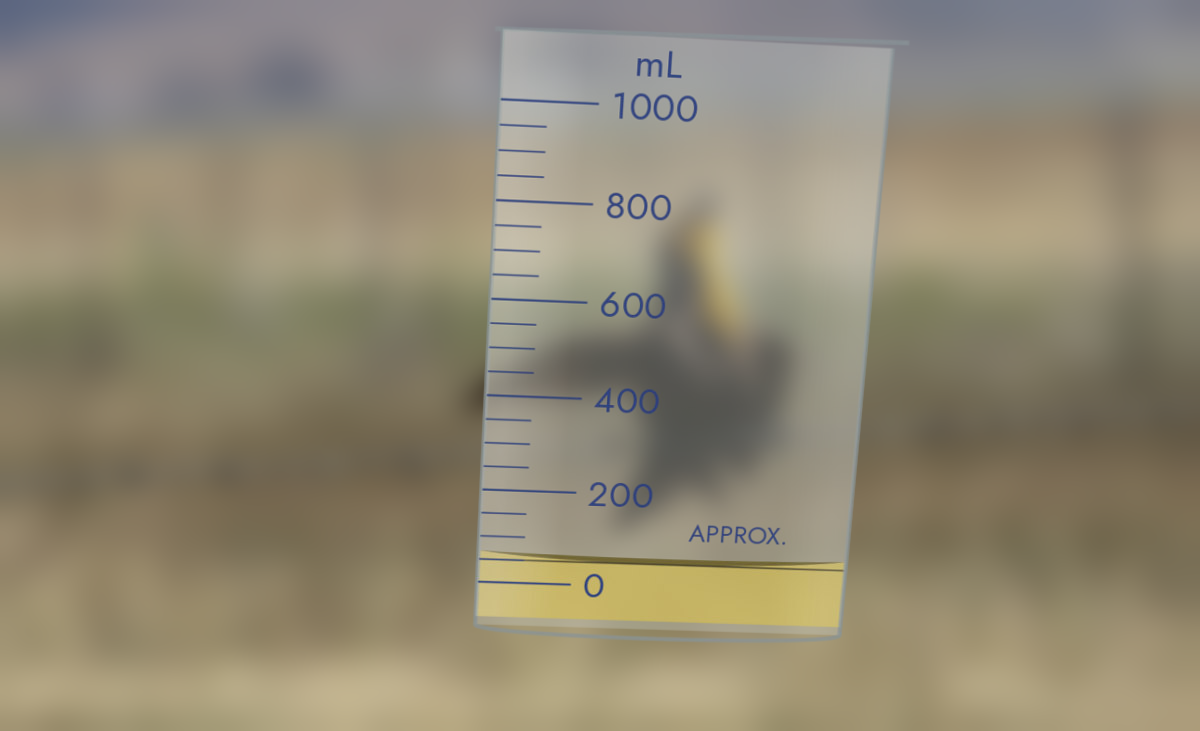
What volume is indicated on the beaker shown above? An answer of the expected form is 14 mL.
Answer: 50 mL
